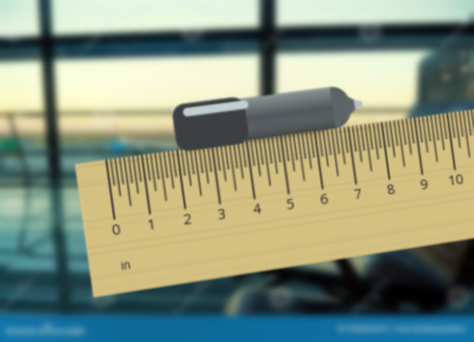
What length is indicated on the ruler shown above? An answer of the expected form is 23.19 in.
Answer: 5.5 in
